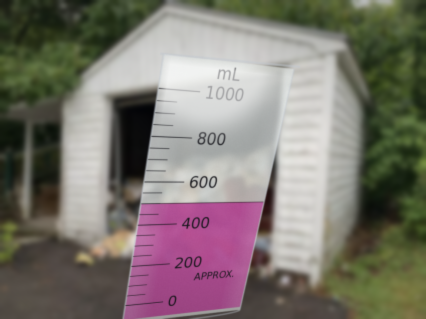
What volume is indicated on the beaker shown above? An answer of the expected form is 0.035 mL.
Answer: 500 mL
